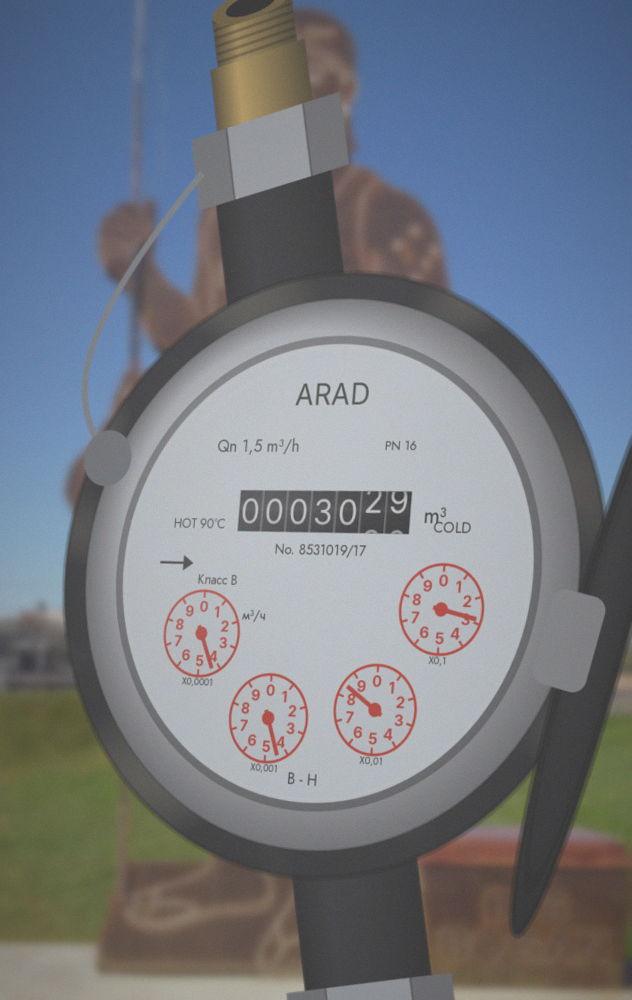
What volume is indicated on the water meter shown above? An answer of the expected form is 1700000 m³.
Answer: 3029.2844 m³
